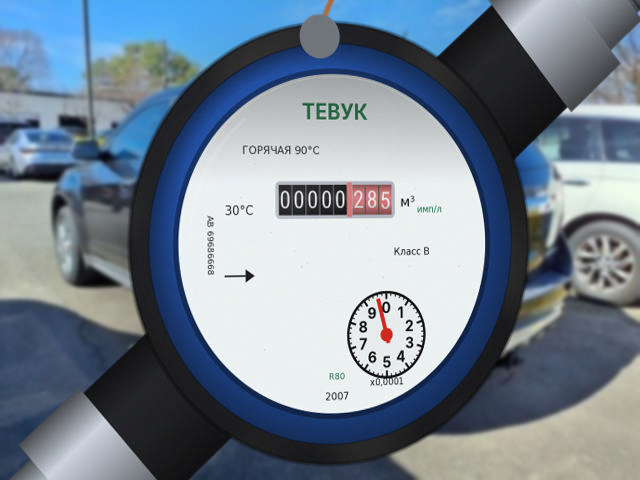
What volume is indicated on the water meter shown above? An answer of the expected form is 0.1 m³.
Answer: 0.2849 m³
